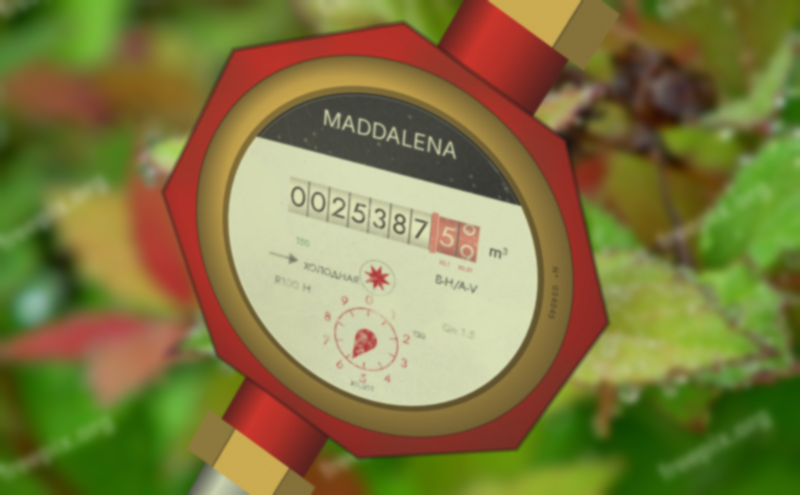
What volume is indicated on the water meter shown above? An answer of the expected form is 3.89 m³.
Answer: 25387.585 m³
